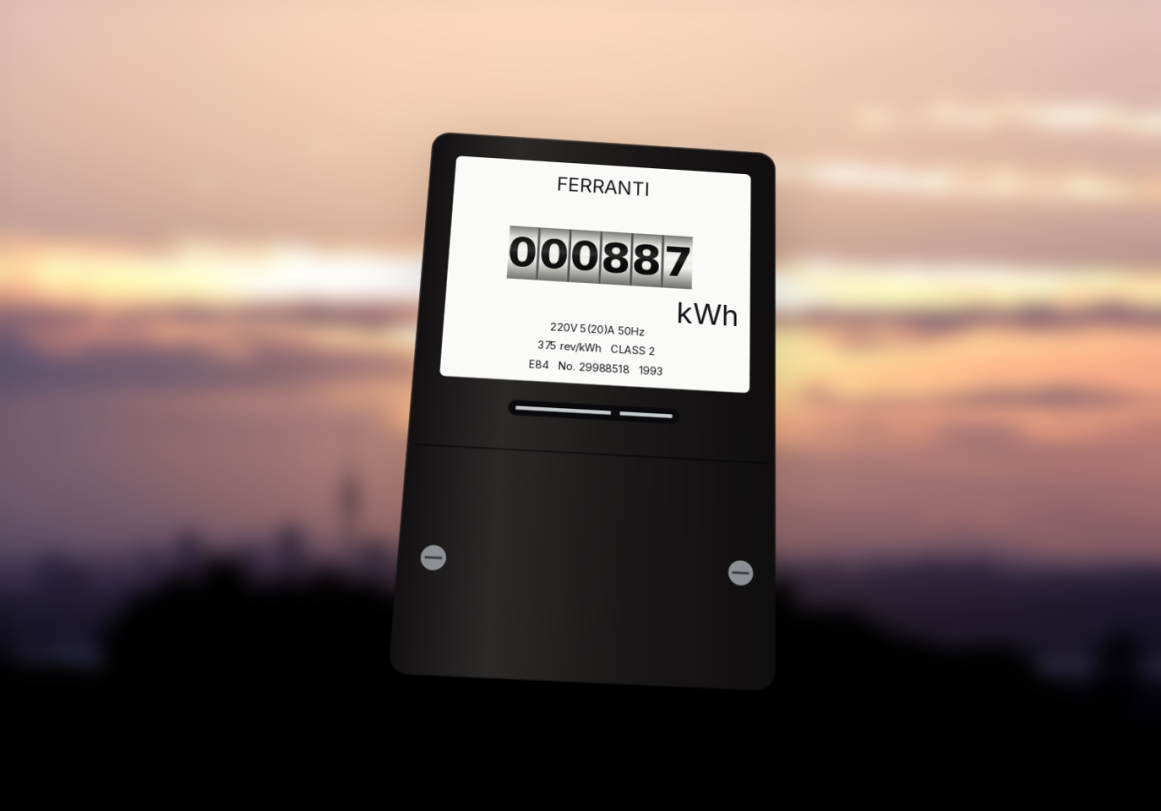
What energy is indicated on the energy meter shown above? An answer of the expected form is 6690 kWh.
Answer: 887 kWh
